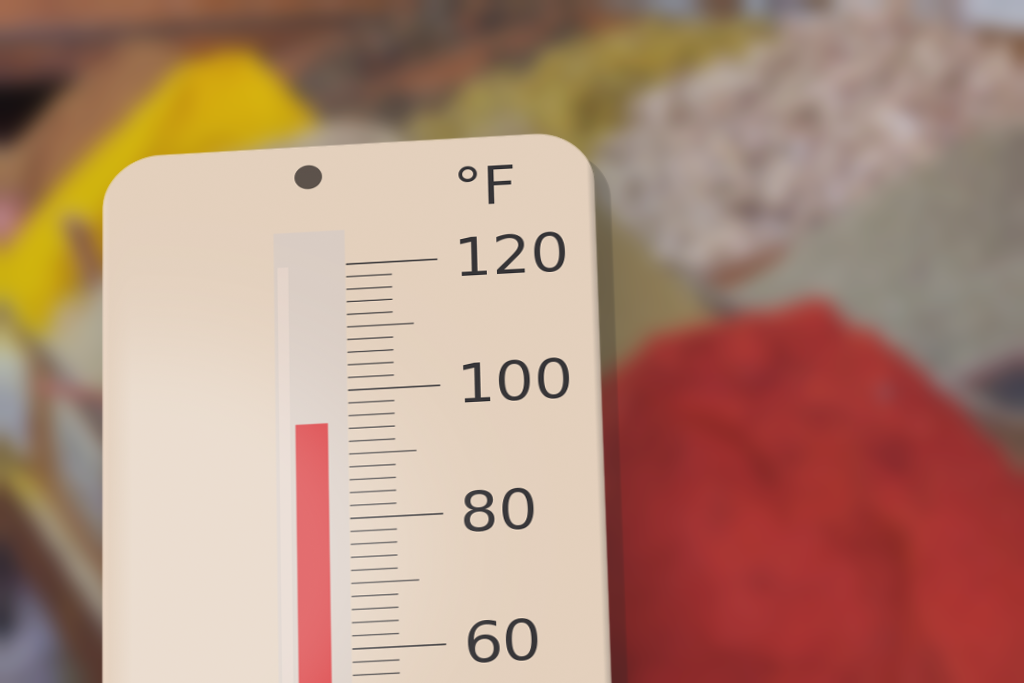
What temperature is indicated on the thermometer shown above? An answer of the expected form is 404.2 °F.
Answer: 95 °F
